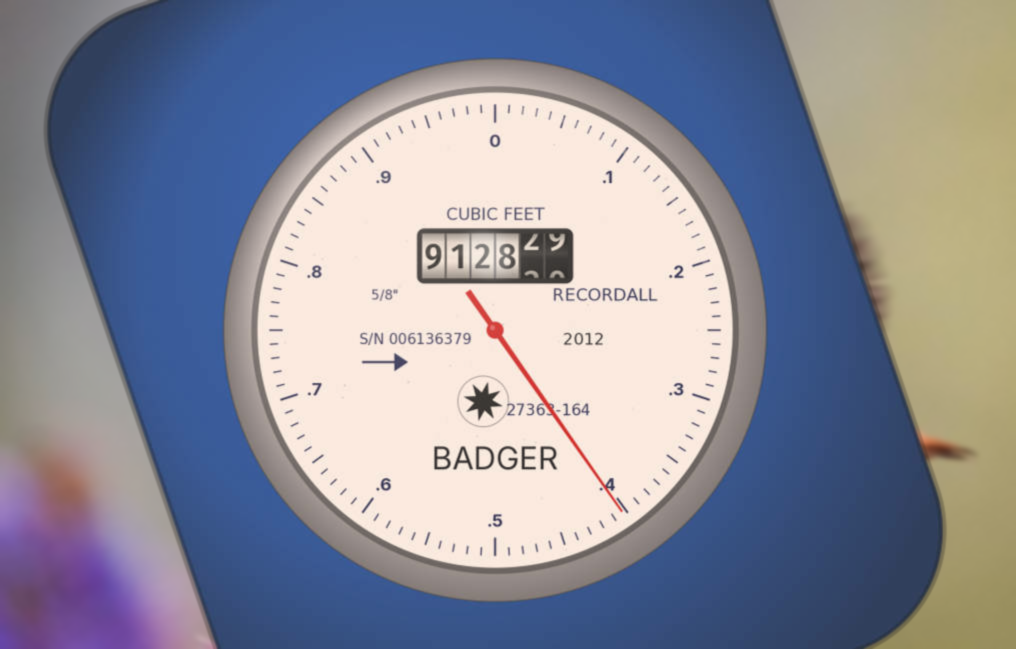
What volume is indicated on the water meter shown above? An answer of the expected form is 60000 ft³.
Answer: 912829.40 ft³
